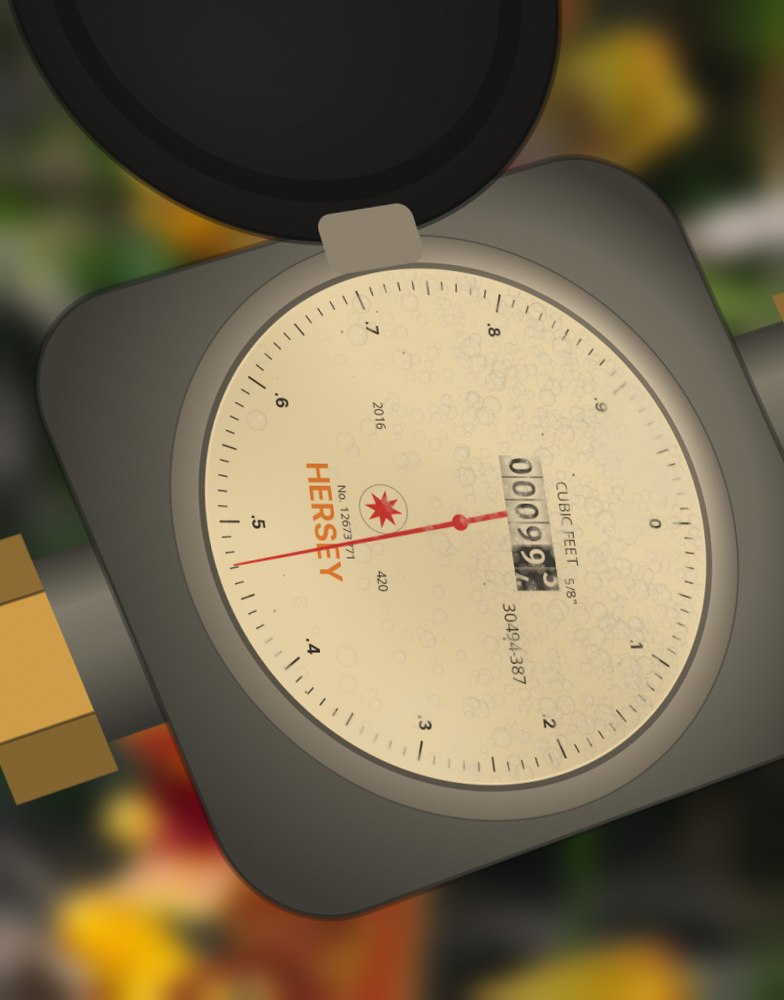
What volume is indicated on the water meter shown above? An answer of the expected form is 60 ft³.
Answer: 993.47 ft³
